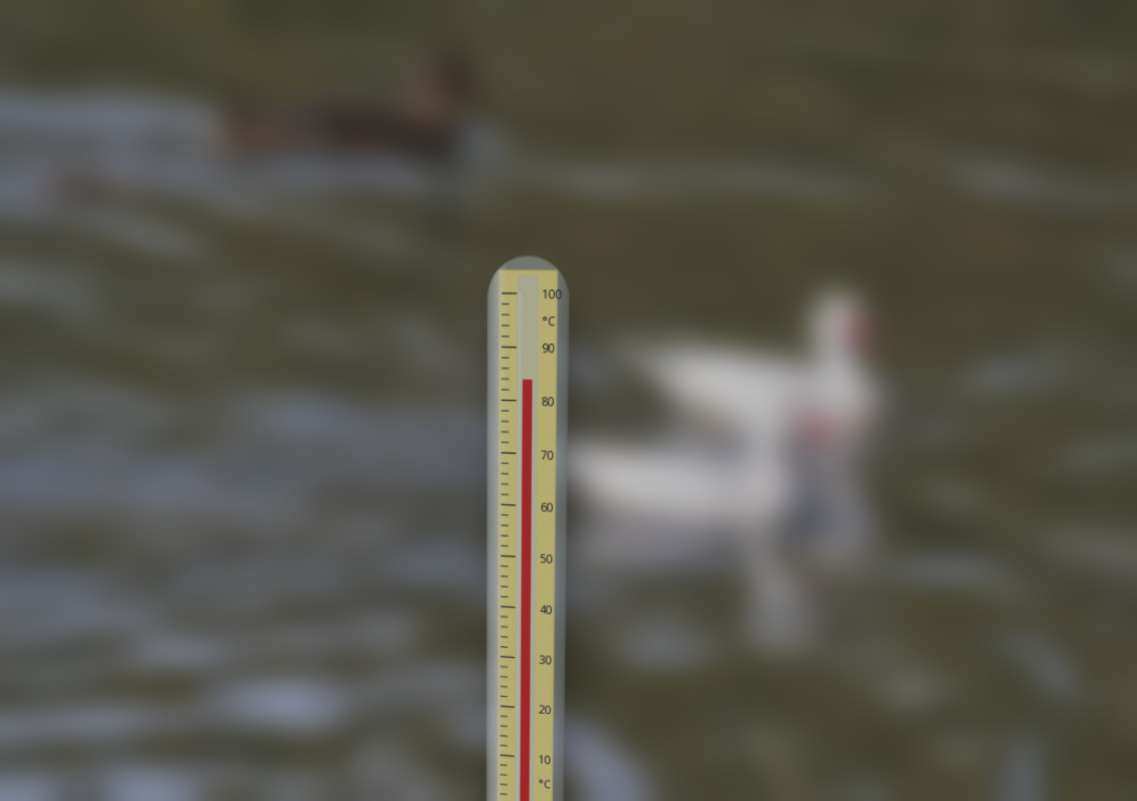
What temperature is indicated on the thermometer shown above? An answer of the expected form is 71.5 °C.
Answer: 84 °C
